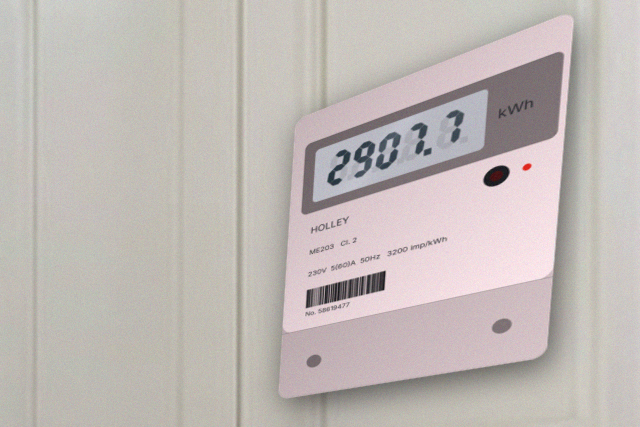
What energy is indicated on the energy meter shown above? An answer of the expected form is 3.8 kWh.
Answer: 2907.7 kWh
